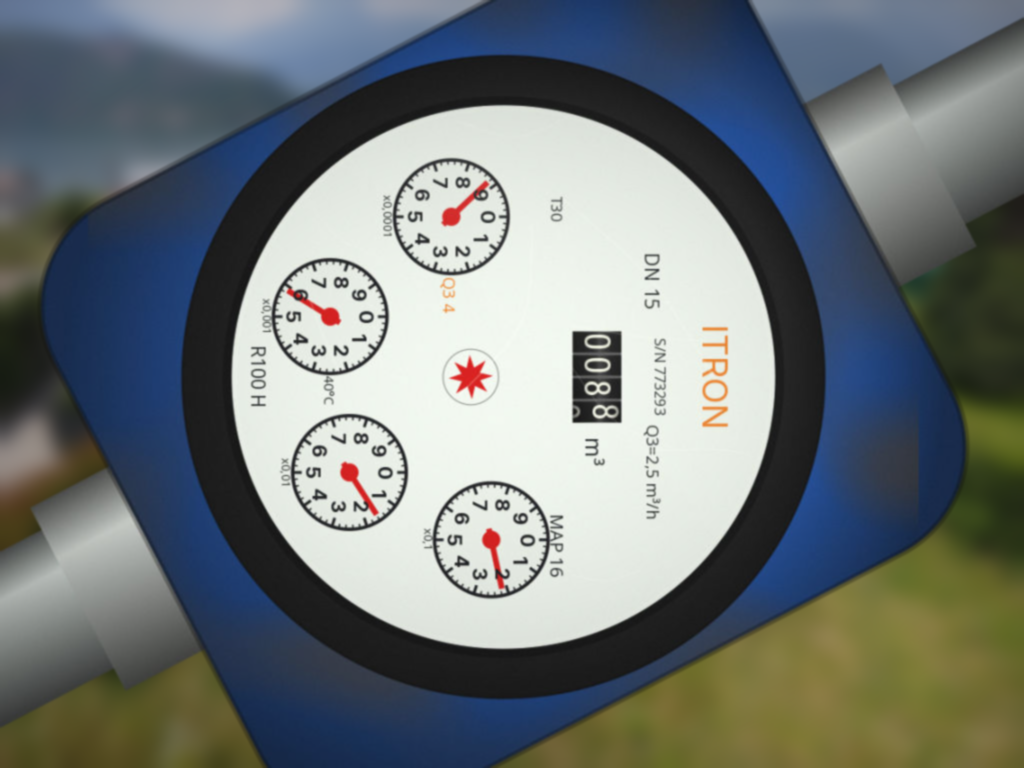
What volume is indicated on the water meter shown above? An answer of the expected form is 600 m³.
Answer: 88.2158 m³
